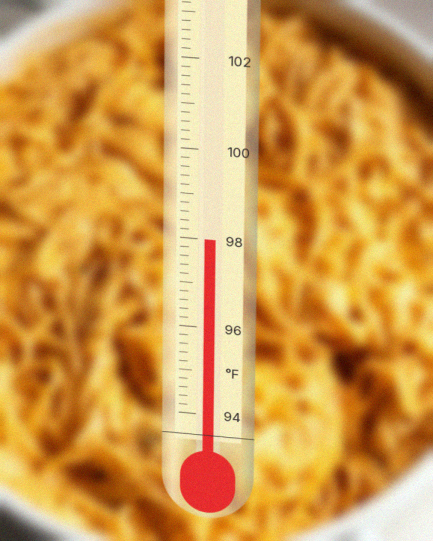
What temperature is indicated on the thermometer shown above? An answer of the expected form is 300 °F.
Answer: 98 °F
